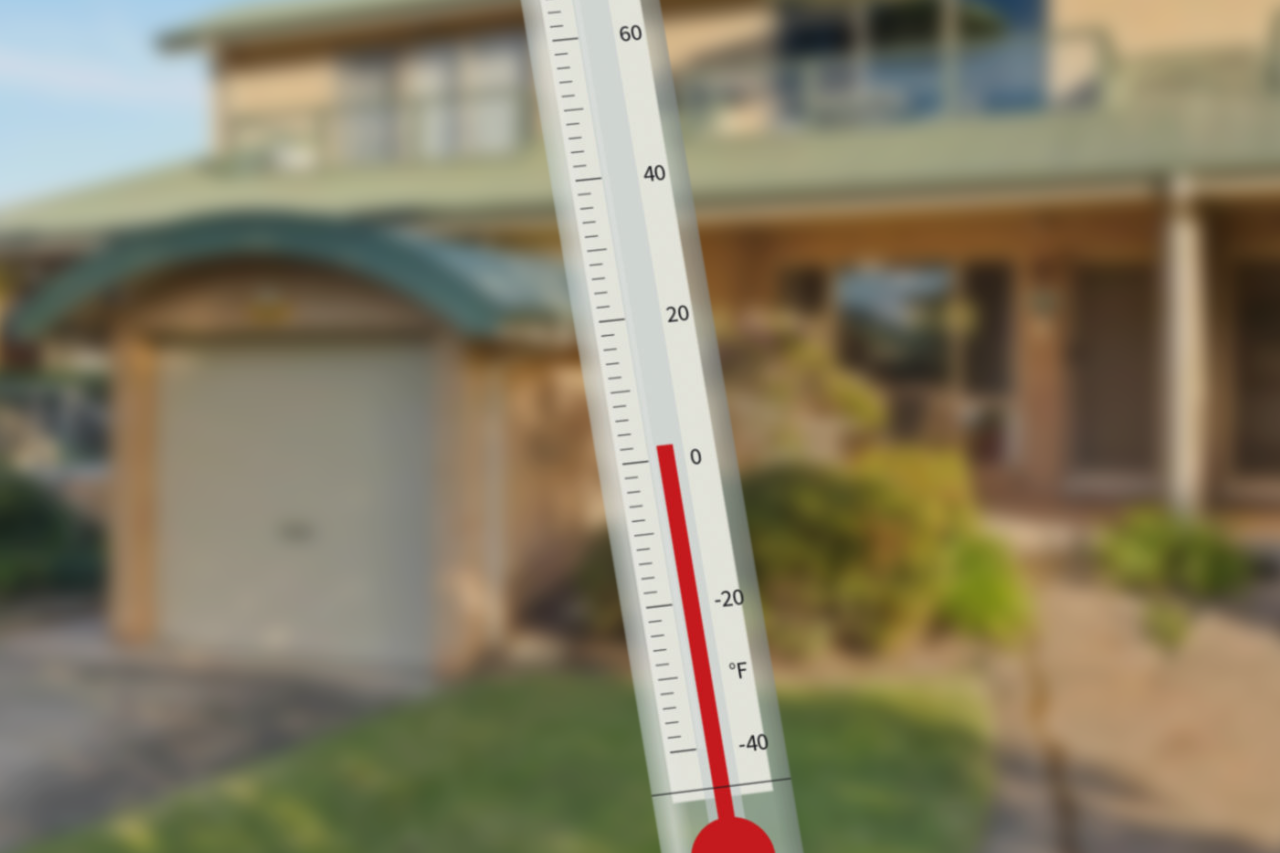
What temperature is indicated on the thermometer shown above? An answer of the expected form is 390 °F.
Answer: 2 °F
